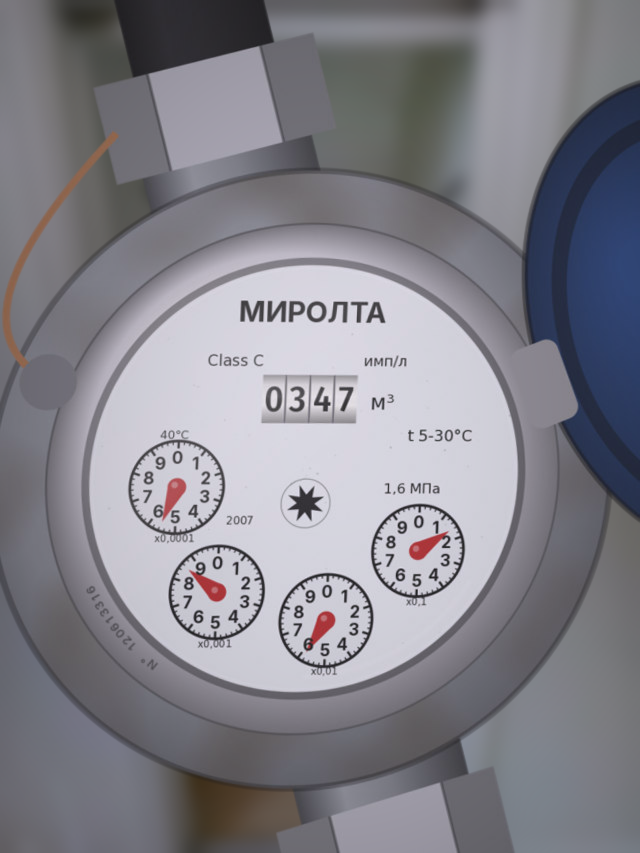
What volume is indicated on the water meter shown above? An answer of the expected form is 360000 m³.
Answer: 347.1585 m³
